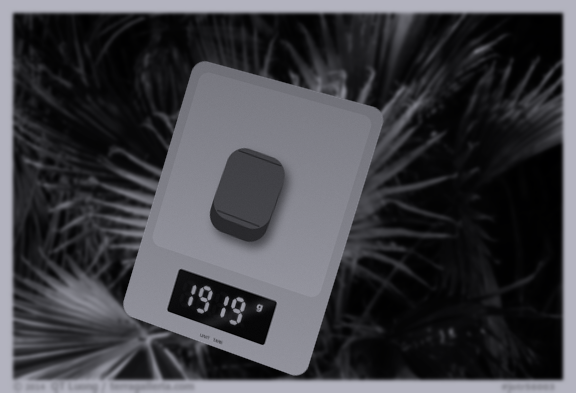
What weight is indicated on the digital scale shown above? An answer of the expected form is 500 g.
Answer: 1919 g
